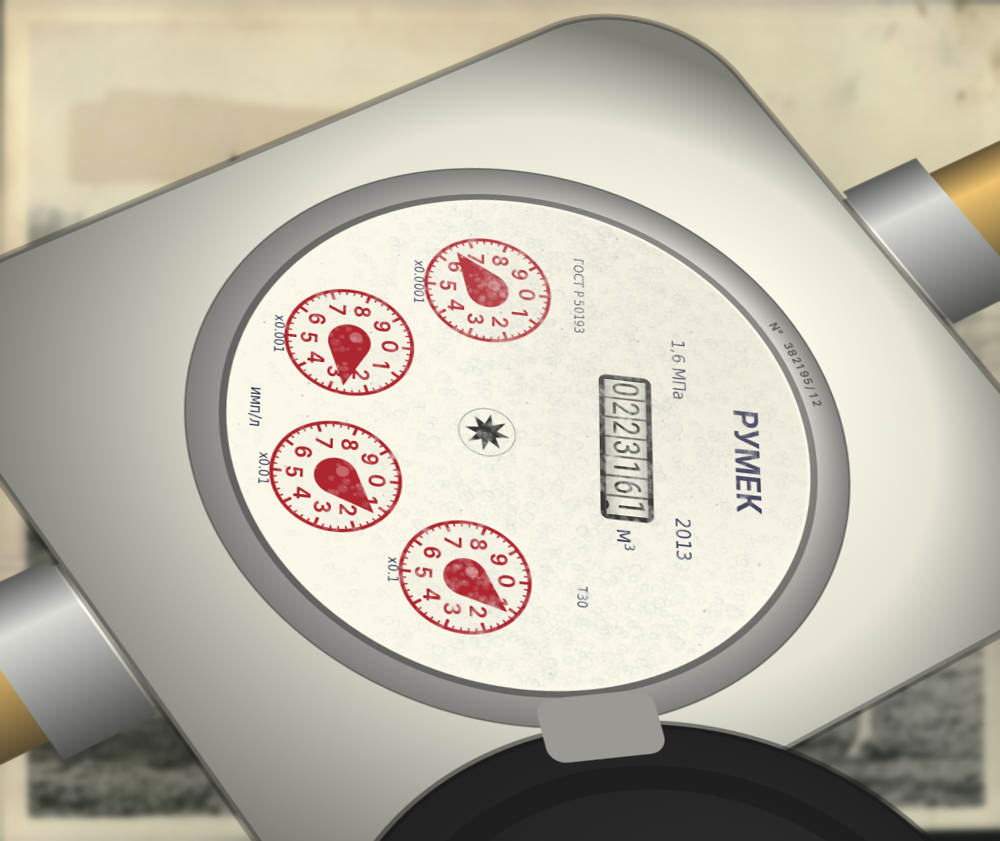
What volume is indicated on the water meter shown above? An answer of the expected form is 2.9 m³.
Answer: 223161.1126 m³
